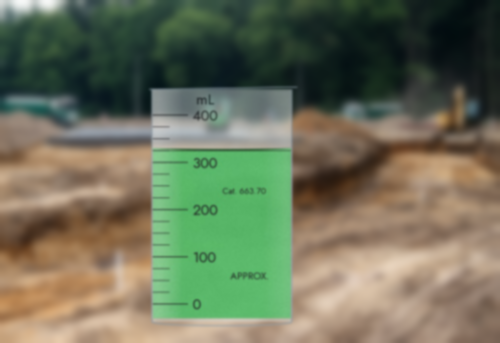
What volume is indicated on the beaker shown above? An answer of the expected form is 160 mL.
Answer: 325 mL
